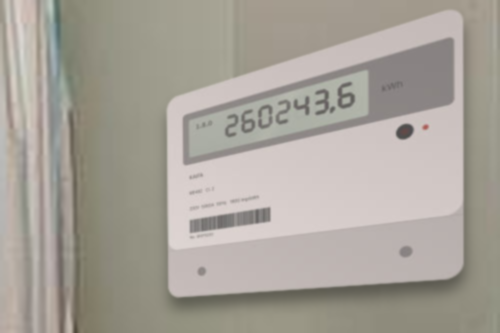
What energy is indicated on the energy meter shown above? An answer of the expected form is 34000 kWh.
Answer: 260243.6 kWh
